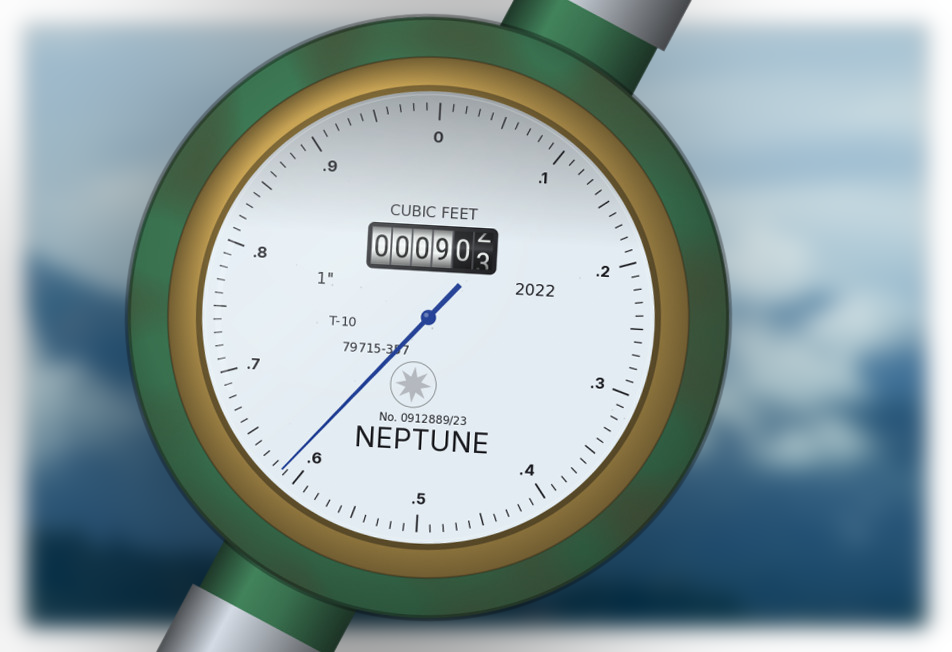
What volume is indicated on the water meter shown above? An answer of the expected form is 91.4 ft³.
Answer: 902.61 ft³
